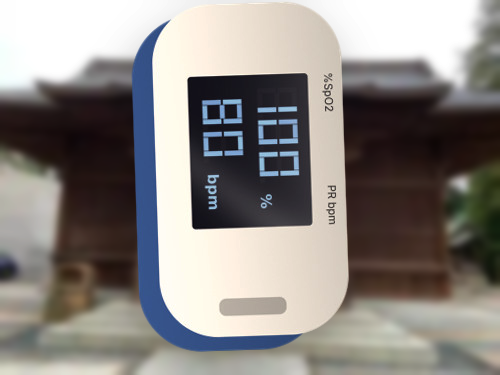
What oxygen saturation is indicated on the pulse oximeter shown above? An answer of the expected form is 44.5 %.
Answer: 100 %
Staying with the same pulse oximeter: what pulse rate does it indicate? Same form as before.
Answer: 80 bpm
